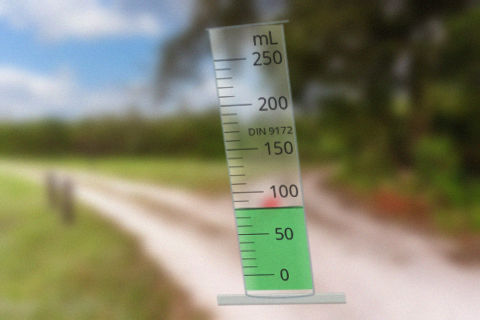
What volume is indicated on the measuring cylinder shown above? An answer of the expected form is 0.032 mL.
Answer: 80 mL
